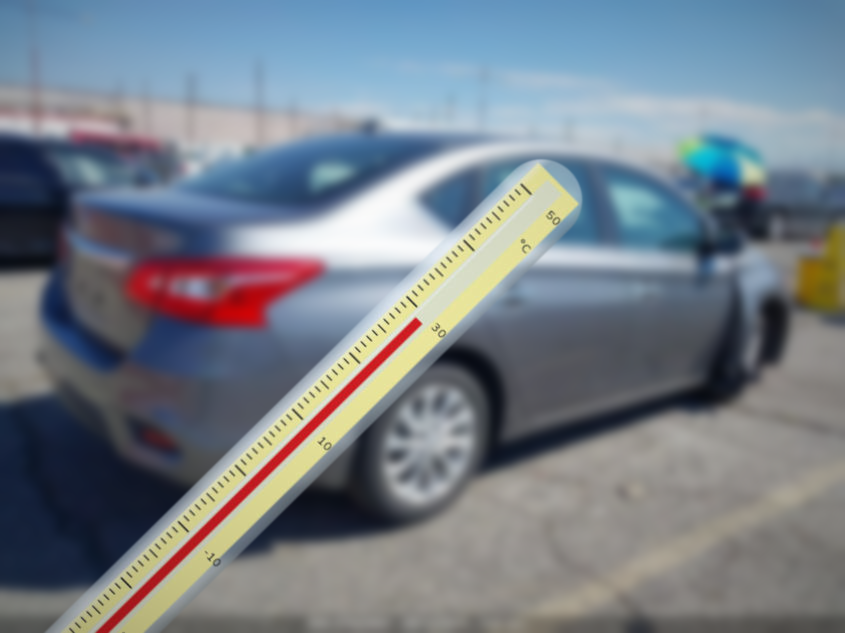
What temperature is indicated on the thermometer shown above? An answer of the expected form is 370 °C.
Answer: 29 °C
